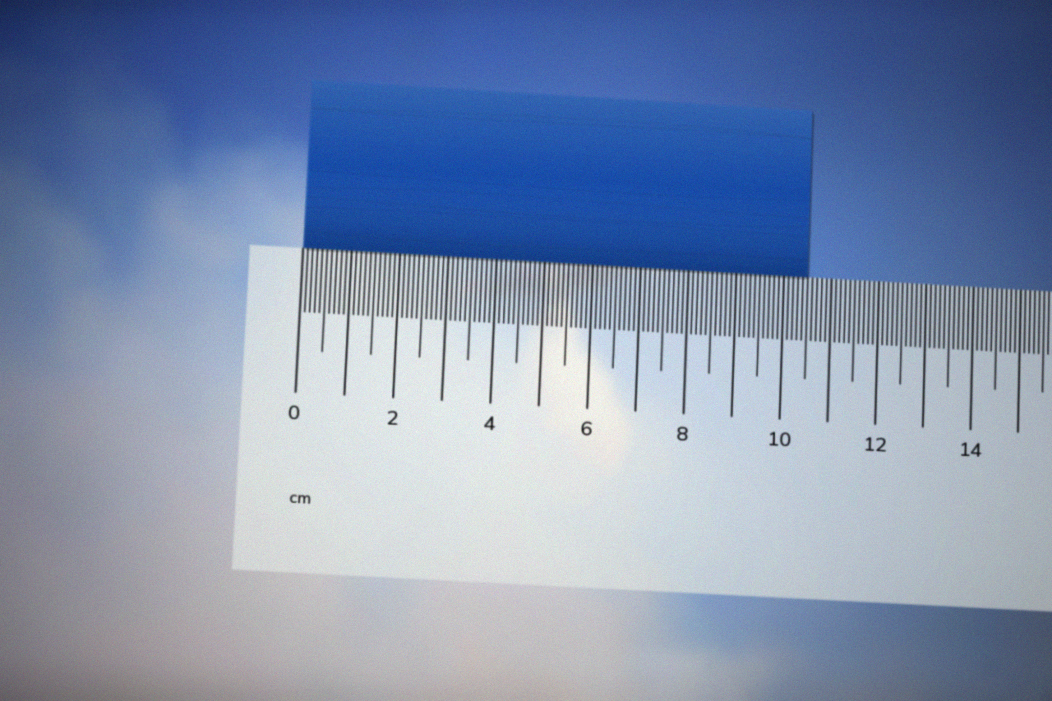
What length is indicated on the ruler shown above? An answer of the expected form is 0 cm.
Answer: 10.5 cm
